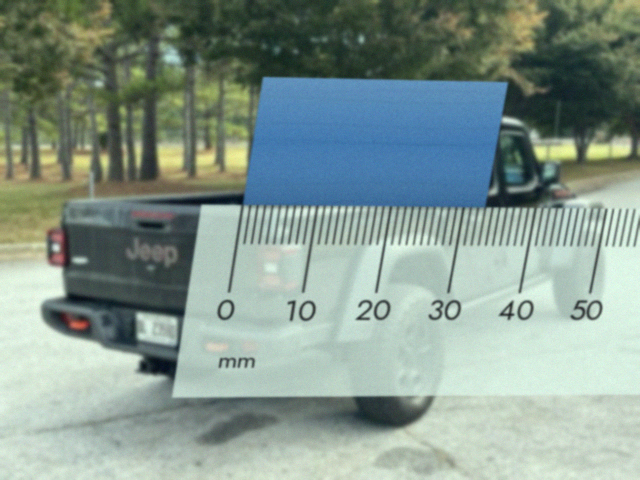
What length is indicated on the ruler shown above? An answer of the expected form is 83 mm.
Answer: 33 mm
